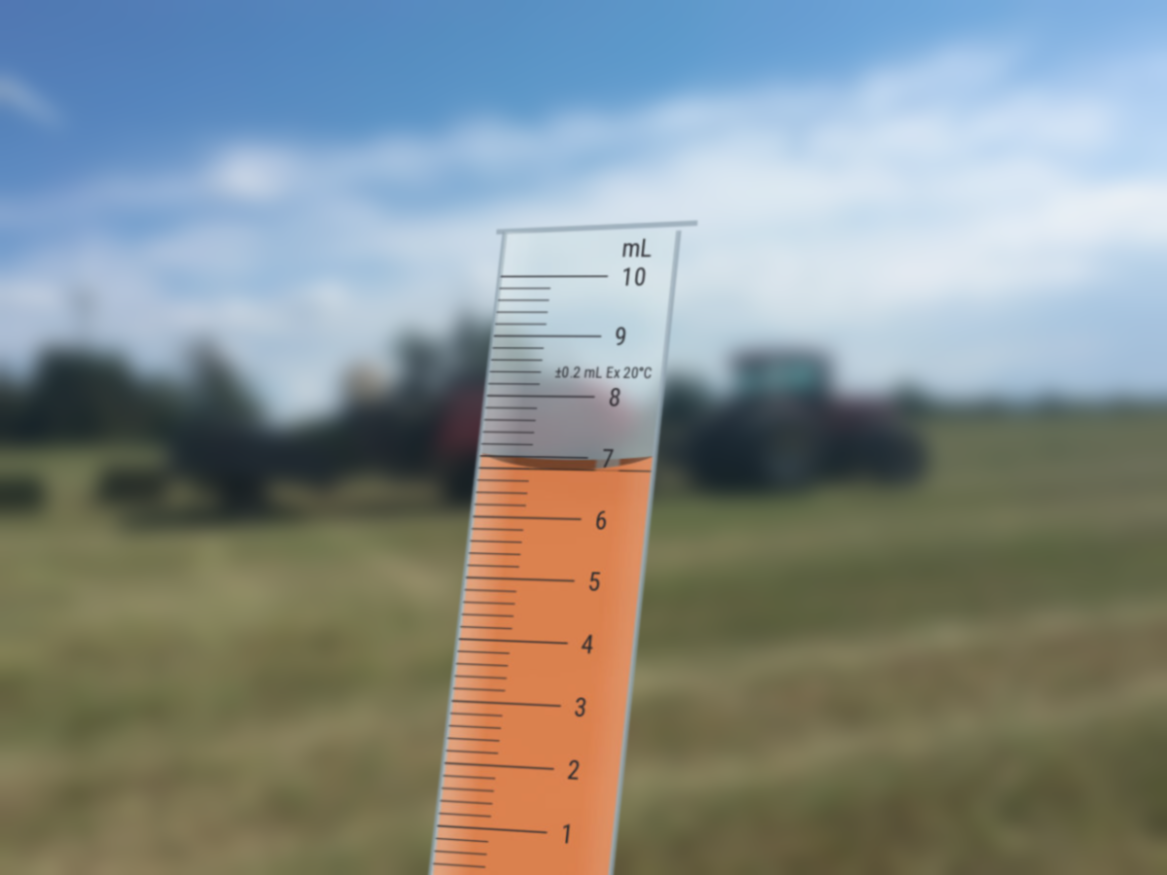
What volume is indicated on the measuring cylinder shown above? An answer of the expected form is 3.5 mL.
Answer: 6.8 mL
